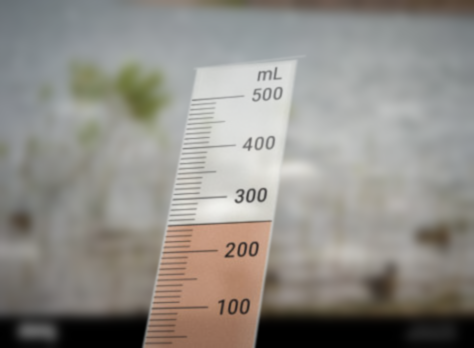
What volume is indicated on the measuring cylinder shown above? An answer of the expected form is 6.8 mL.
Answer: 250 mL
